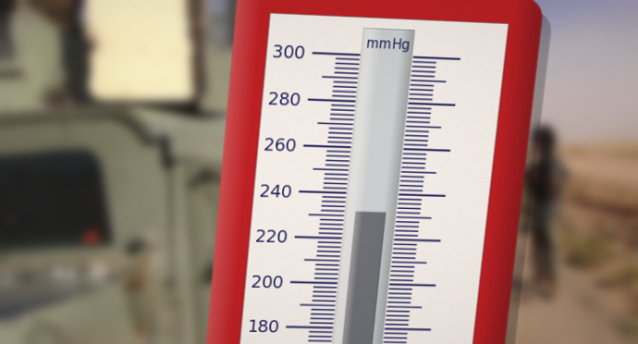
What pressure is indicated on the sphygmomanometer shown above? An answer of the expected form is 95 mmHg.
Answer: 232 mmHg
